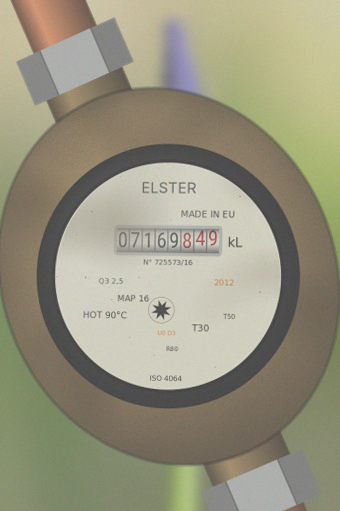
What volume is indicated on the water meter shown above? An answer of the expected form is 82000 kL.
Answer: 7169.849 kL
